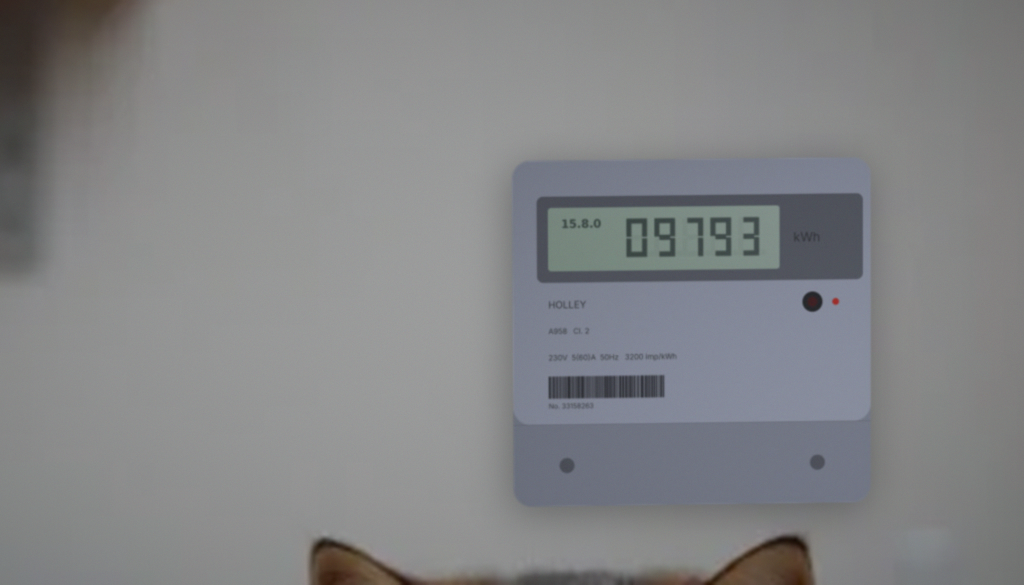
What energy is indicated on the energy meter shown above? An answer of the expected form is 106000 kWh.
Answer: 9793 kWh
